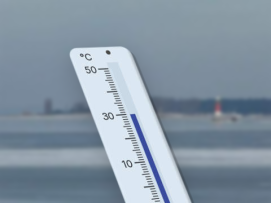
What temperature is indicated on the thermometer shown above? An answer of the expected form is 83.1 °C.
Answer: 30 °C
